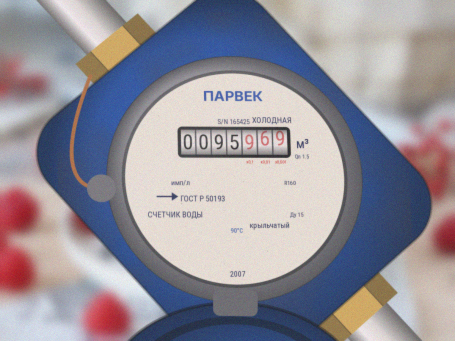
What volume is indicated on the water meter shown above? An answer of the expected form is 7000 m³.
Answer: 95.969 m³
